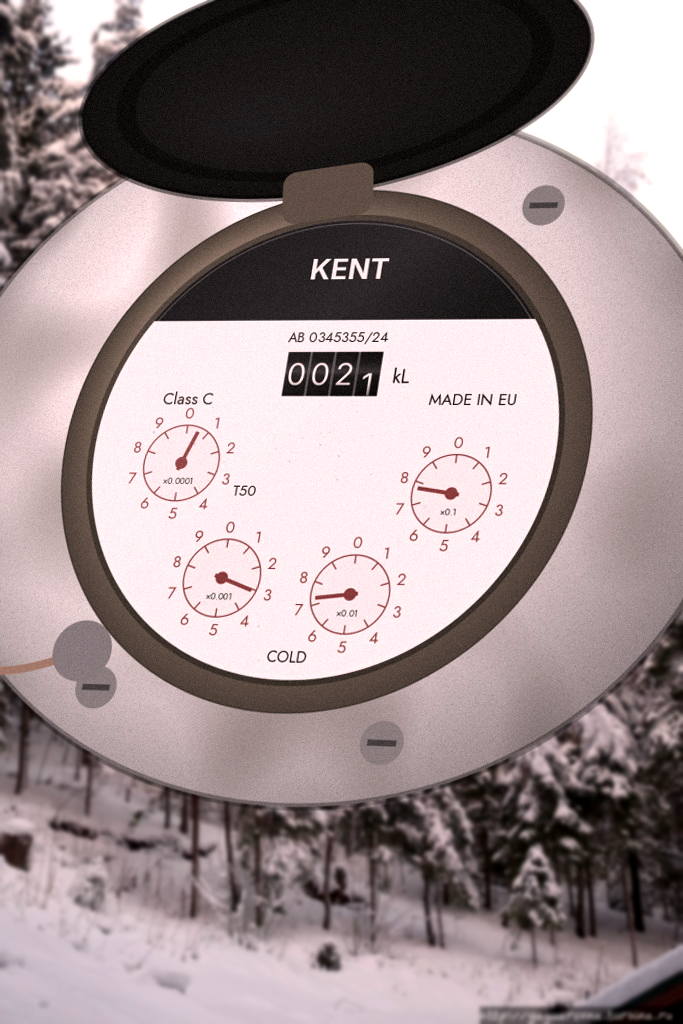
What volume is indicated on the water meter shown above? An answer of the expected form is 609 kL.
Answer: 20.7730 kL
